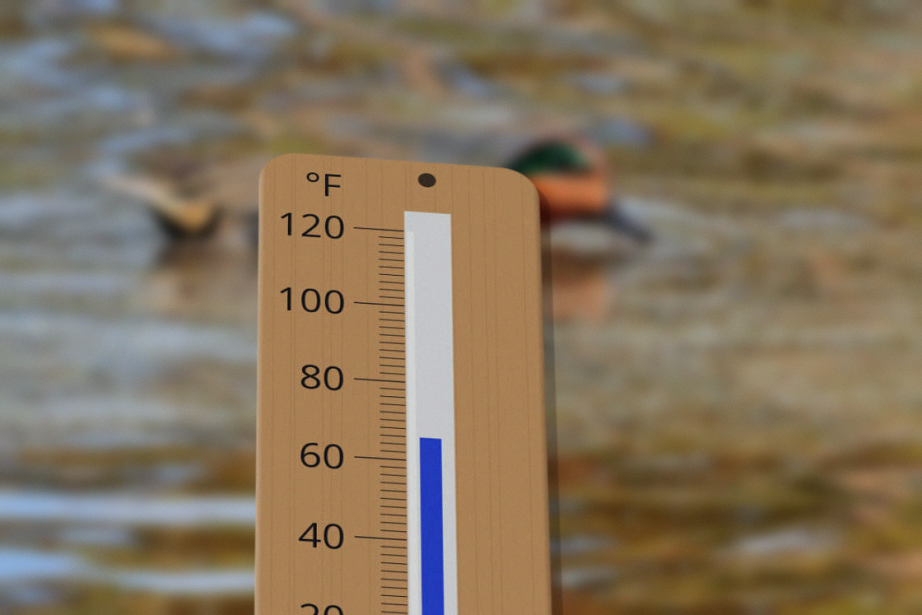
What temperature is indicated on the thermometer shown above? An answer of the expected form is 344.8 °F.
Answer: 66 °F
